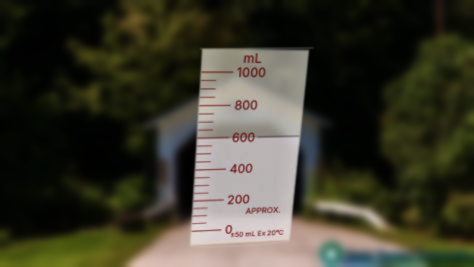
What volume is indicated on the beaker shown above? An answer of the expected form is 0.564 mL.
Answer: 600 mL
